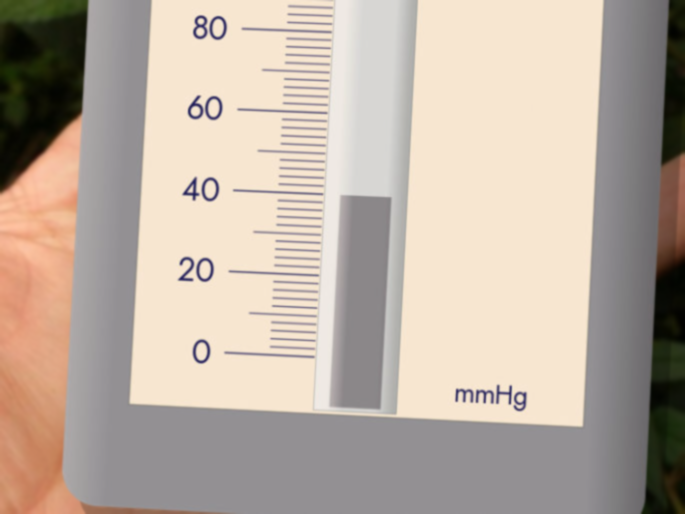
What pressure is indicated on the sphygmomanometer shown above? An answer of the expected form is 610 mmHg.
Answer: 40 mmHg
